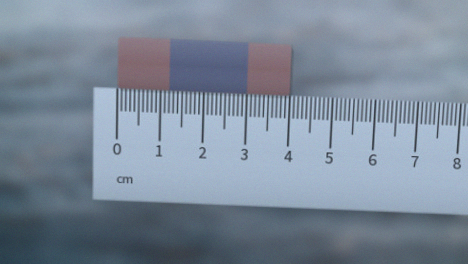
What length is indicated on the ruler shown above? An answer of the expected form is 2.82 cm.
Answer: 4 cm
